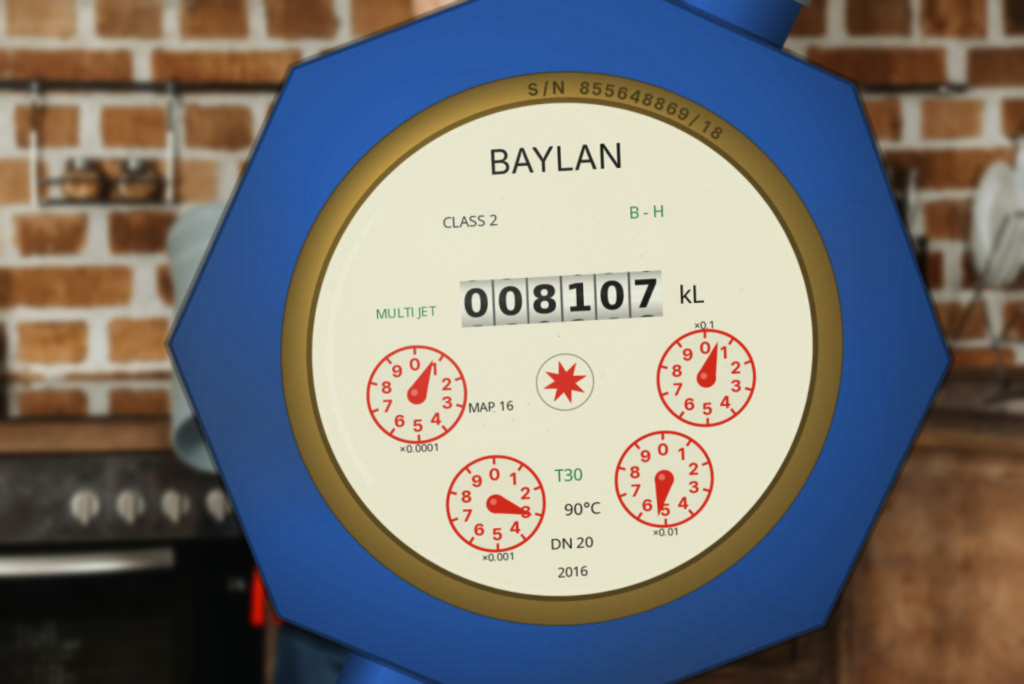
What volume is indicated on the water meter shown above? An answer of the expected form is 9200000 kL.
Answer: 8107.0530 kL
